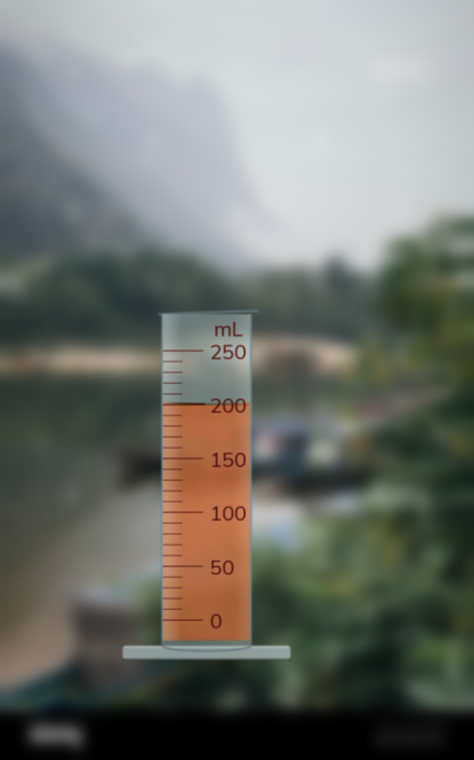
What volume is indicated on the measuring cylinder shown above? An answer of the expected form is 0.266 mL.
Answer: 200 mL
